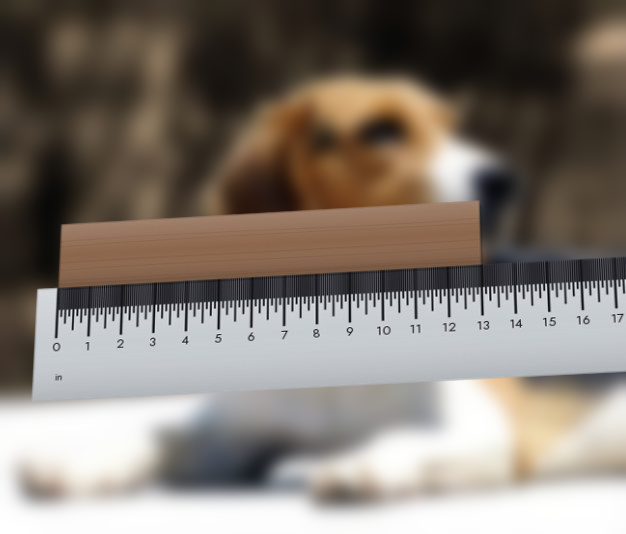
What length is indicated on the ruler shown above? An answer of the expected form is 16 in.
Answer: 13 in
